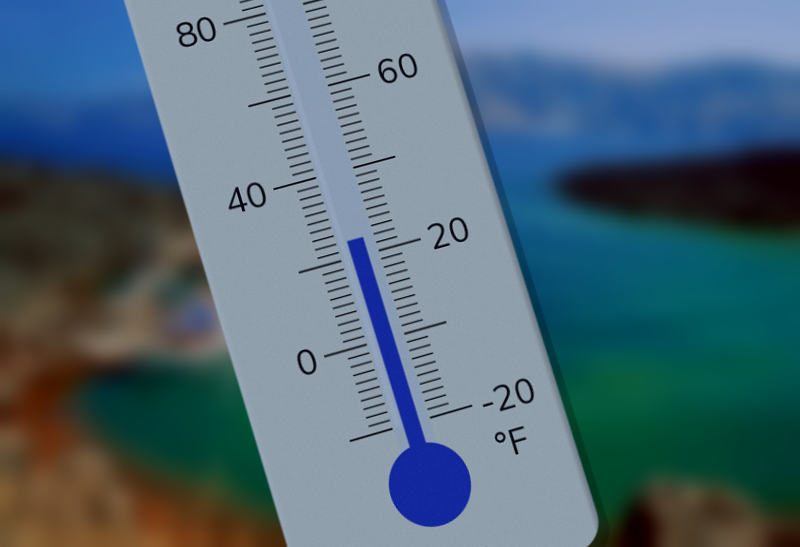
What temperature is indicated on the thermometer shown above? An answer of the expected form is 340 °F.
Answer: 24 °F
